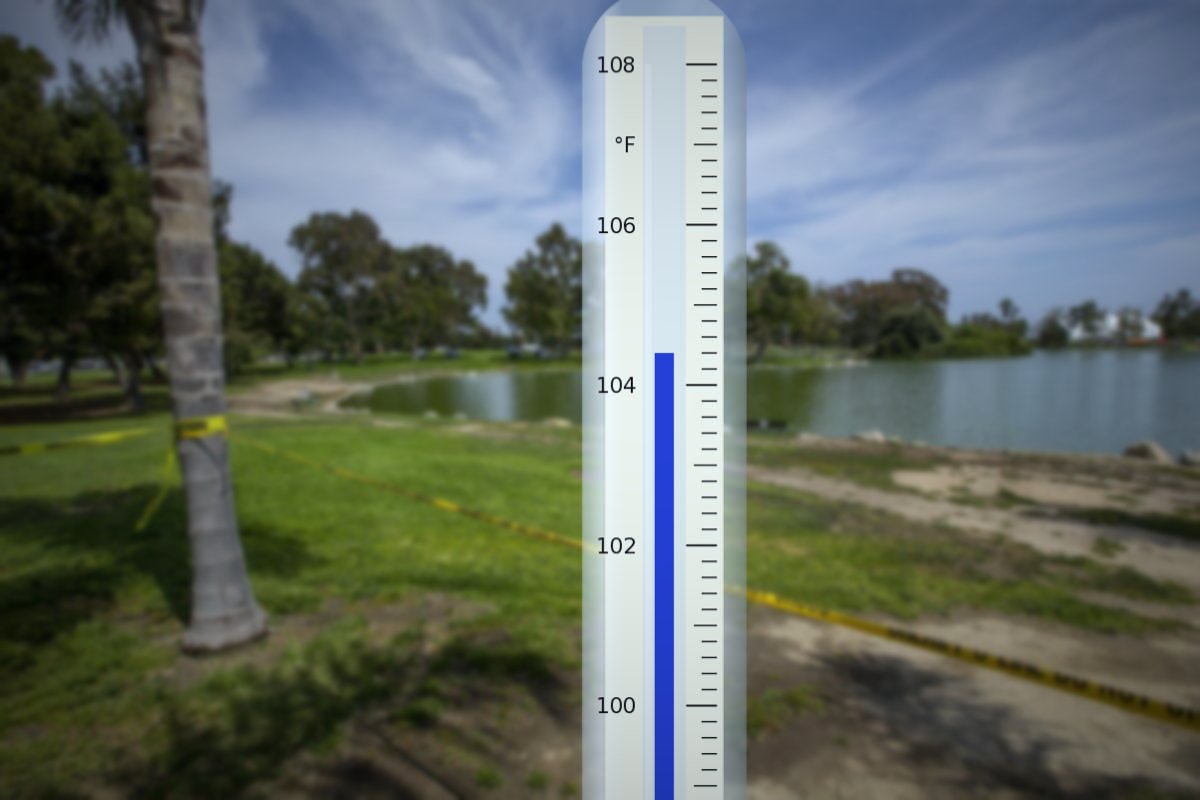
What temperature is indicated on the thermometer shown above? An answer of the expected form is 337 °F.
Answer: 104.4 °F
